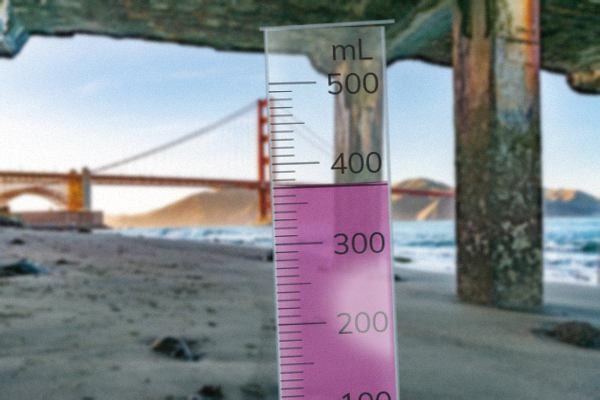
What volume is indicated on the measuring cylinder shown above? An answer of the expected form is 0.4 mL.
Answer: 370 mL
